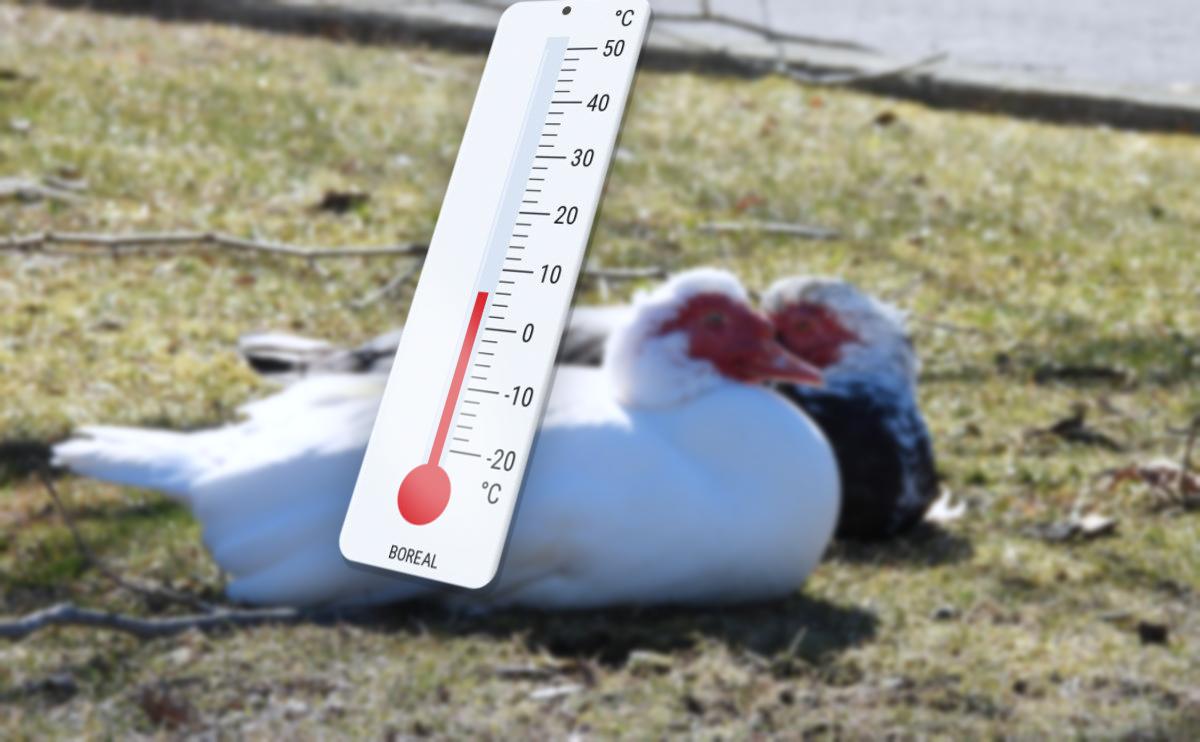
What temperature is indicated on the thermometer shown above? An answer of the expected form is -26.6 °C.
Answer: 6 °C
